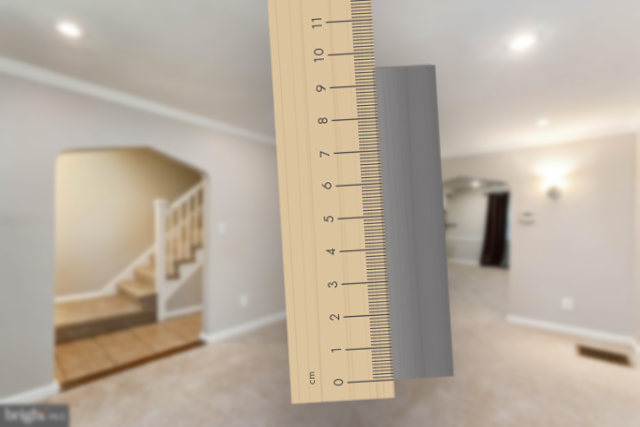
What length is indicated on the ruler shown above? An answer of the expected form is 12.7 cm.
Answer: 9.5 cm
